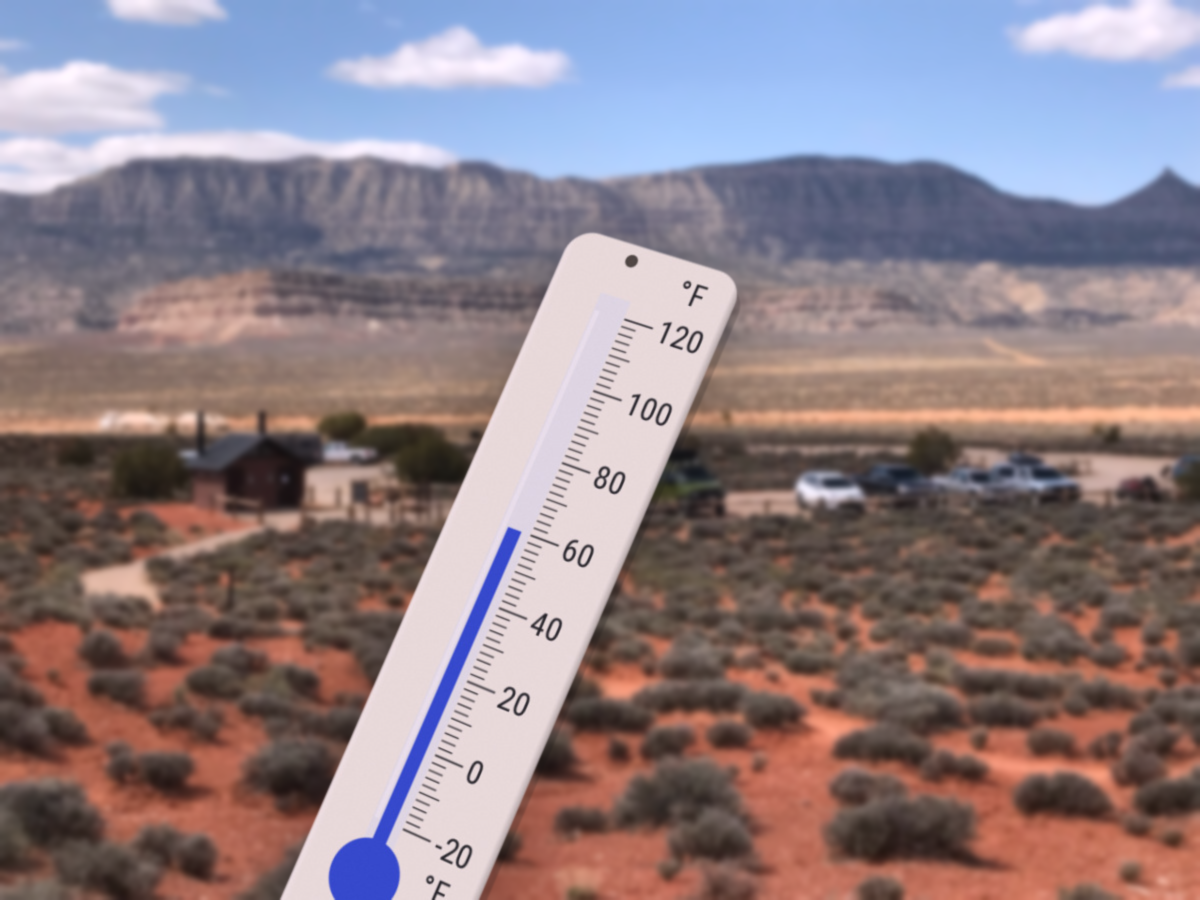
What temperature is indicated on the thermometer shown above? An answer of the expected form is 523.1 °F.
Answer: 60 °F
